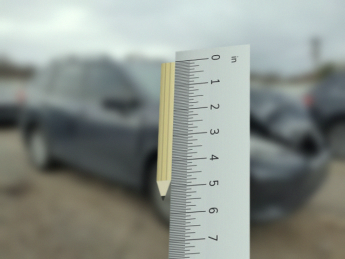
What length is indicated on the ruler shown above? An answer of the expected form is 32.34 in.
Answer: 5.5 in
